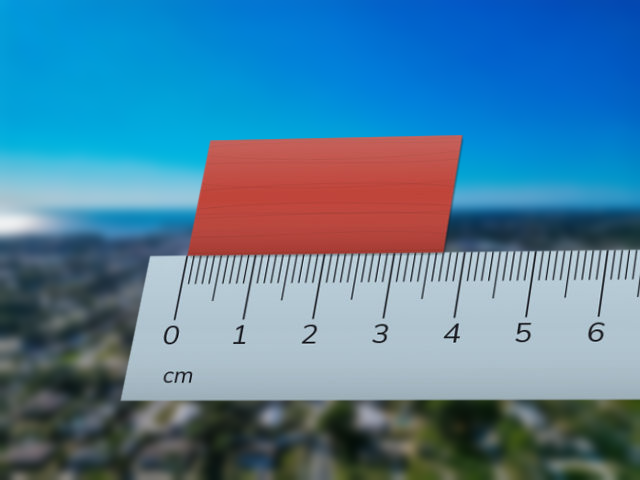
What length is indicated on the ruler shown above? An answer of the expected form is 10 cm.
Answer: 3.7 cm
